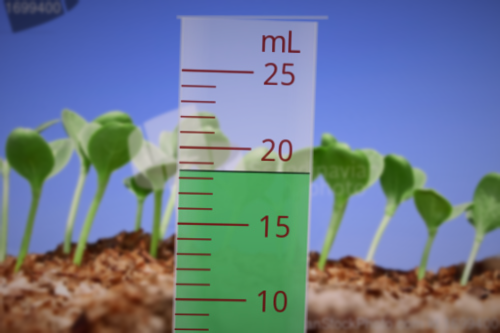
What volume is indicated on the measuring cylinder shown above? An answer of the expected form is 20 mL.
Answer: 18.5 mL
